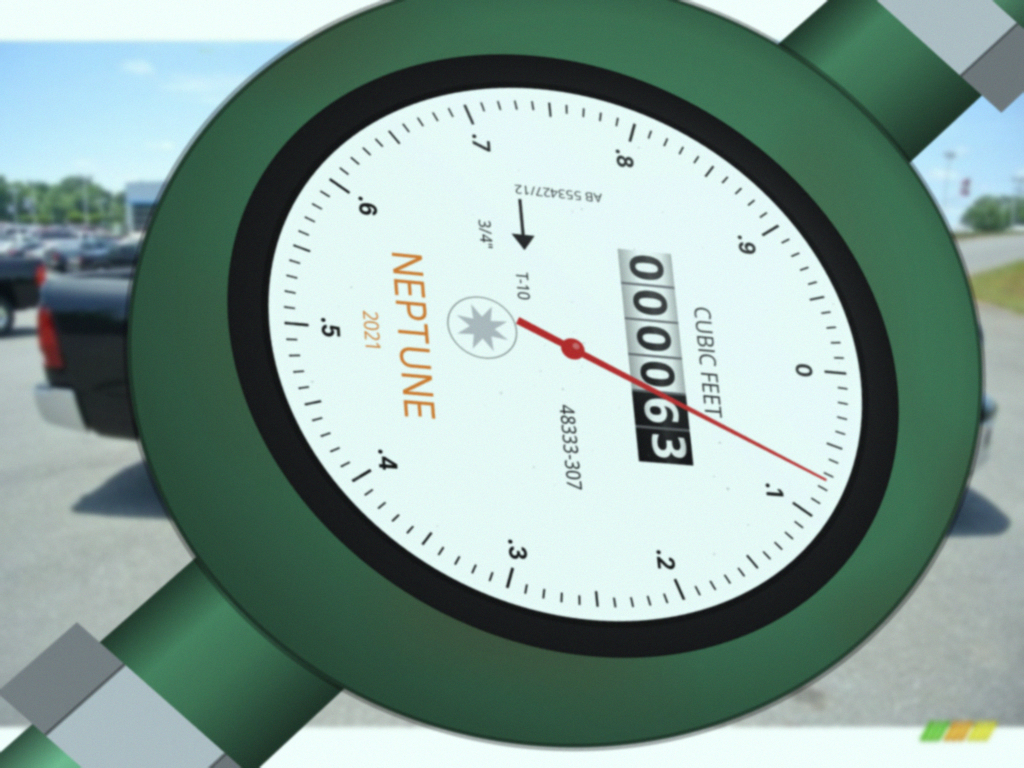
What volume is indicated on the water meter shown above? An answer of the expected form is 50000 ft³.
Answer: 63.07 ft³
